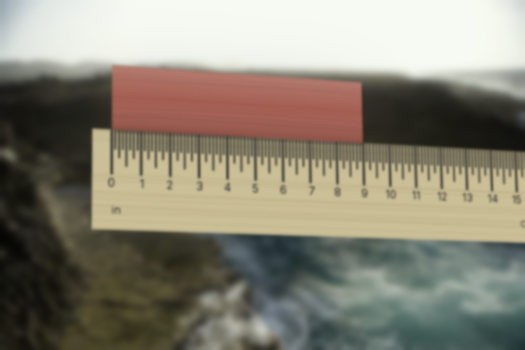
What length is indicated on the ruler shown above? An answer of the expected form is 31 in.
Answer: 9 in
